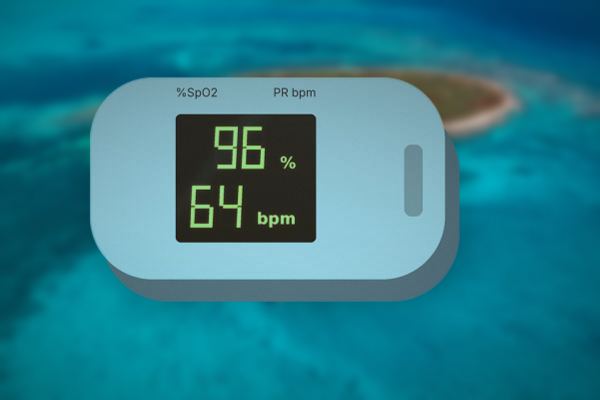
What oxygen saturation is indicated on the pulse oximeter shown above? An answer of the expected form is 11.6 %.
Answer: 96 %
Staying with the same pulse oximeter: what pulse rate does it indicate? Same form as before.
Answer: 64 bpm
